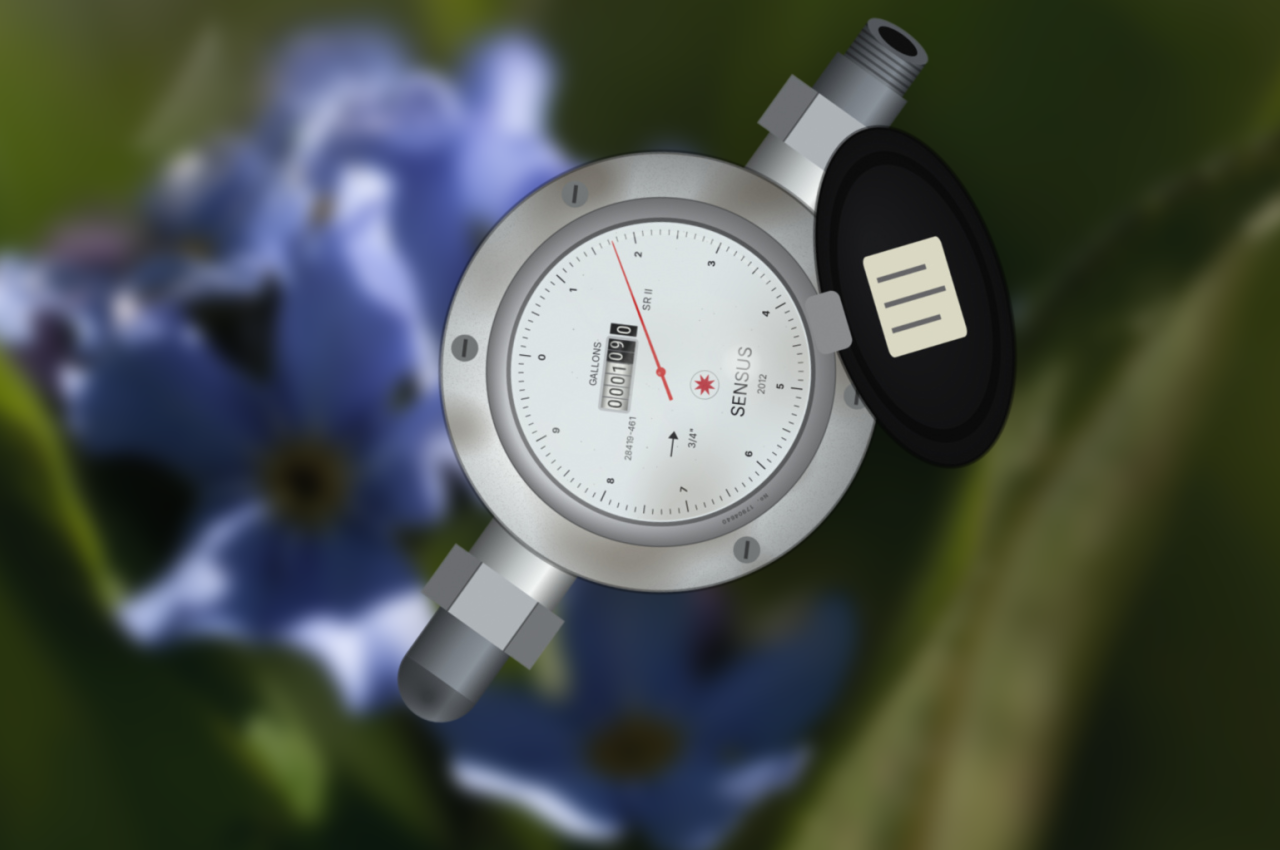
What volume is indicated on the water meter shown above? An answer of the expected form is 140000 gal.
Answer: 1091.7 gal
